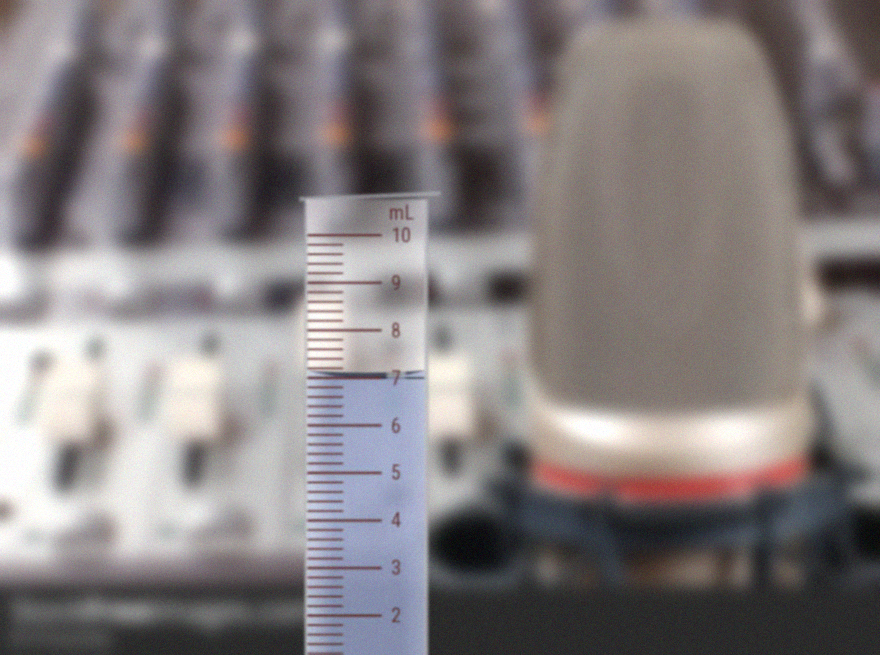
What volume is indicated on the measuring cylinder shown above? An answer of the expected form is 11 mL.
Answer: 7 mL
